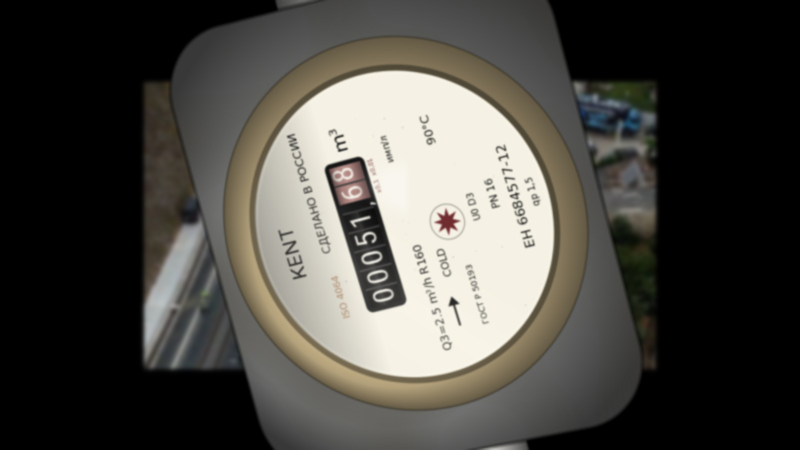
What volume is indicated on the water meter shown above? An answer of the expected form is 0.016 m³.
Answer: 51.68 m³
